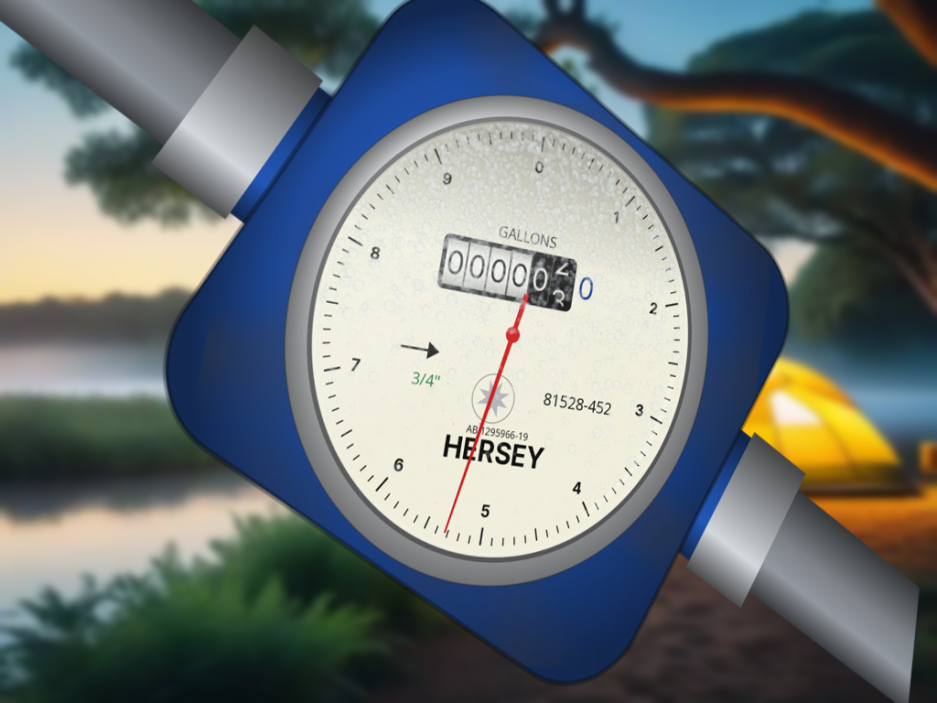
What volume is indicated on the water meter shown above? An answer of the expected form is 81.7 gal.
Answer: 25.3 gal
